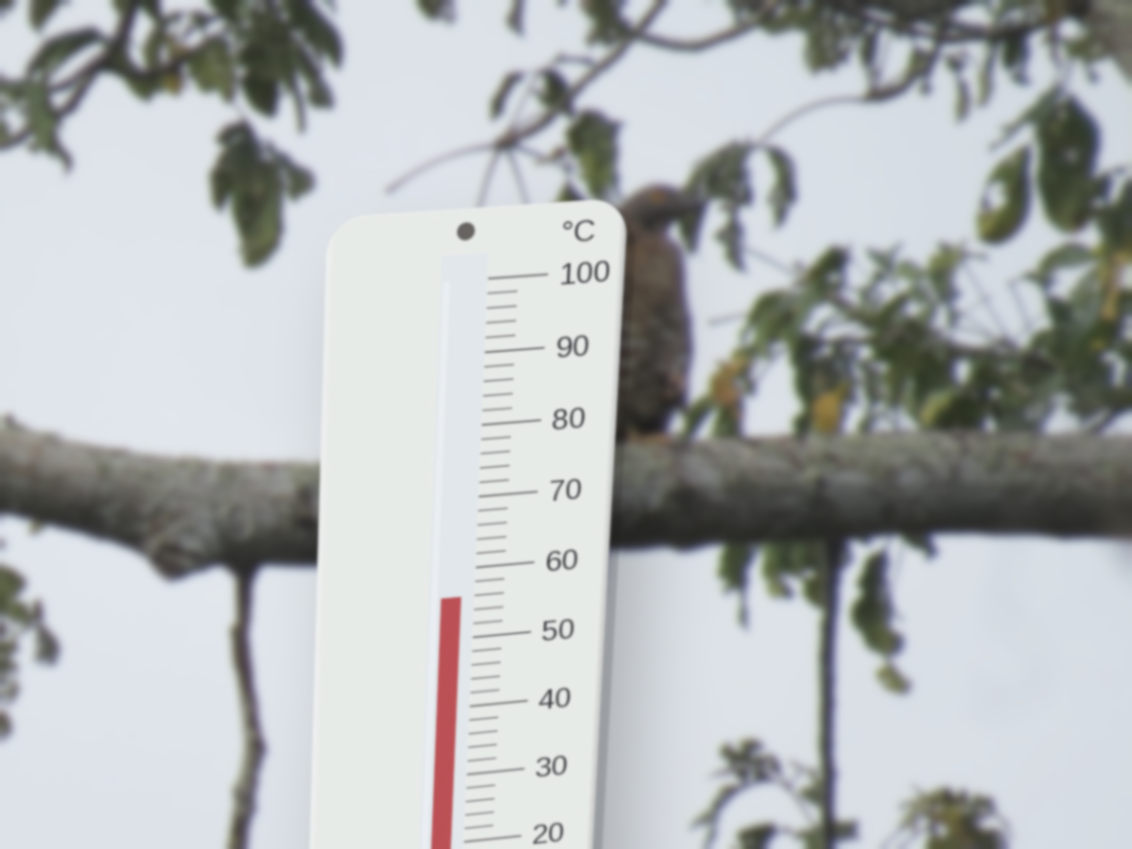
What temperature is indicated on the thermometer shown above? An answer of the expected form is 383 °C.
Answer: 56 °C
